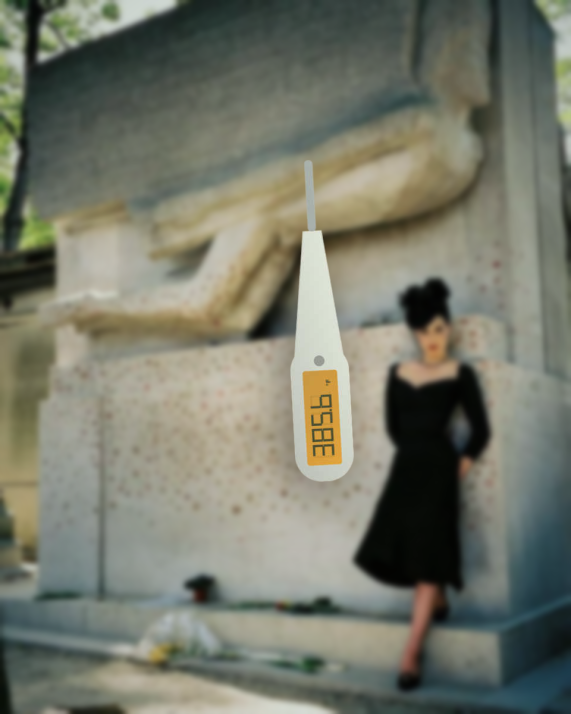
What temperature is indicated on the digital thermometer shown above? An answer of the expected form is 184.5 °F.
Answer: 385.6 °F
